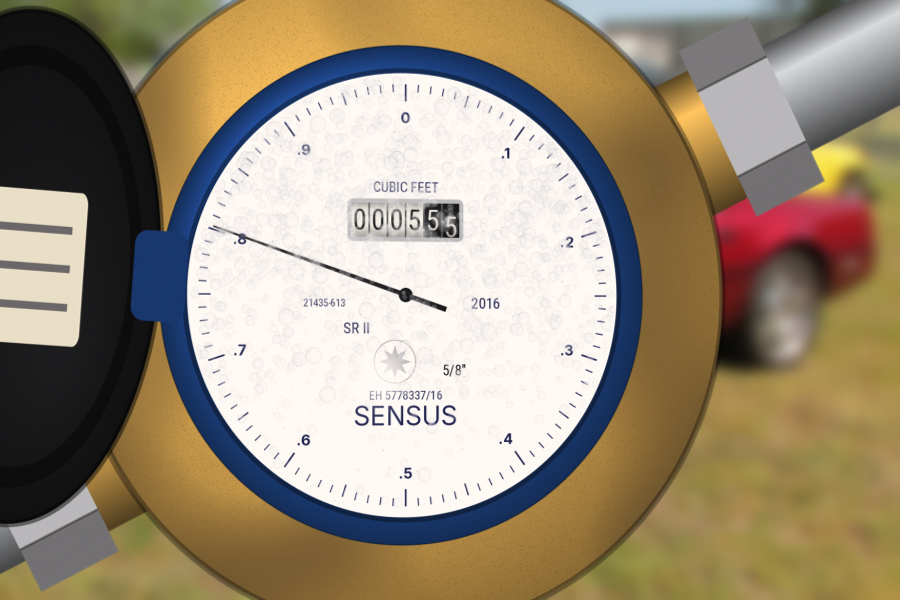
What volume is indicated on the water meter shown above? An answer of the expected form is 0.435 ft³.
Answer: 554.80 ft³
